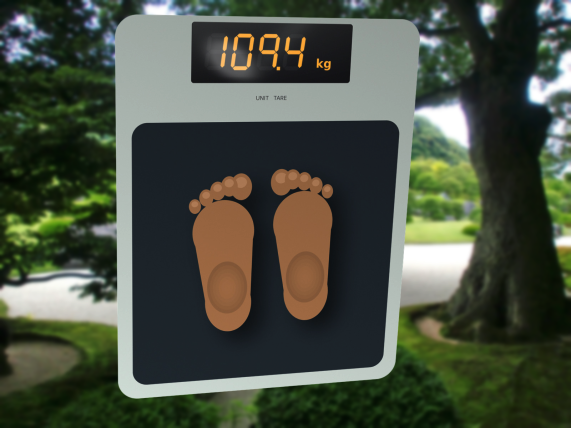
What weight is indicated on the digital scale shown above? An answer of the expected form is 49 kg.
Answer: 109.4 kg
